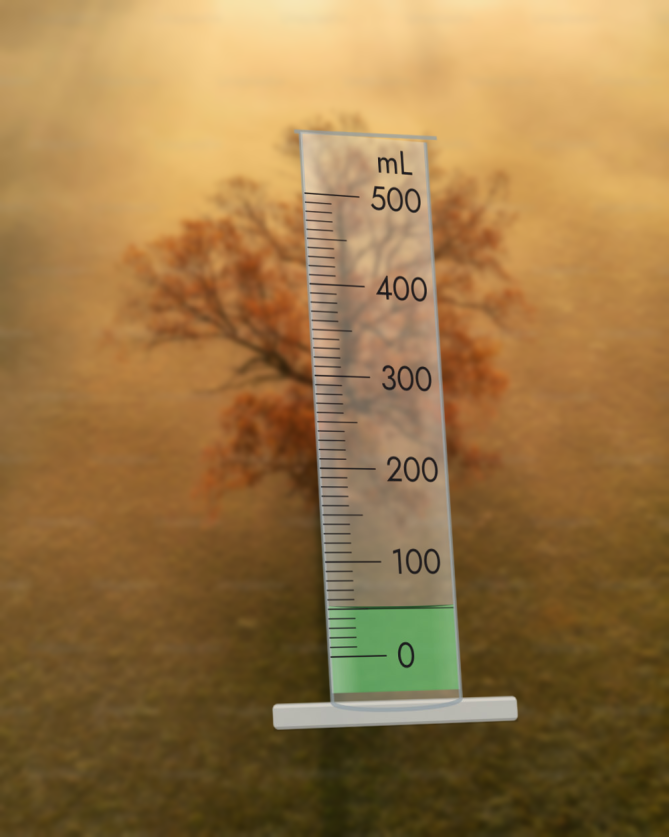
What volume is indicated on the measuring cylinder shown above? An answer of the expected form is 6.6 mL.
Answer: 50 mL
